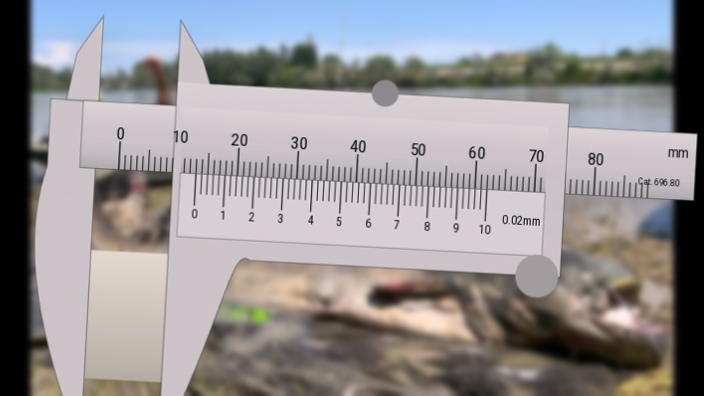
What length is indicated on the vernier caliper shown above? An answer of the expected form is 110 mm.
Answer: 13.0 mm
